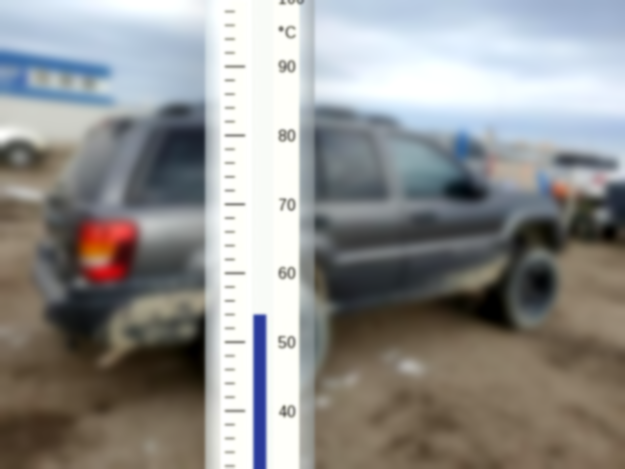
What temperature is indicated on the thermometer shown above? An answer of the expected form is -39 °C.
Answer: 54 °C
